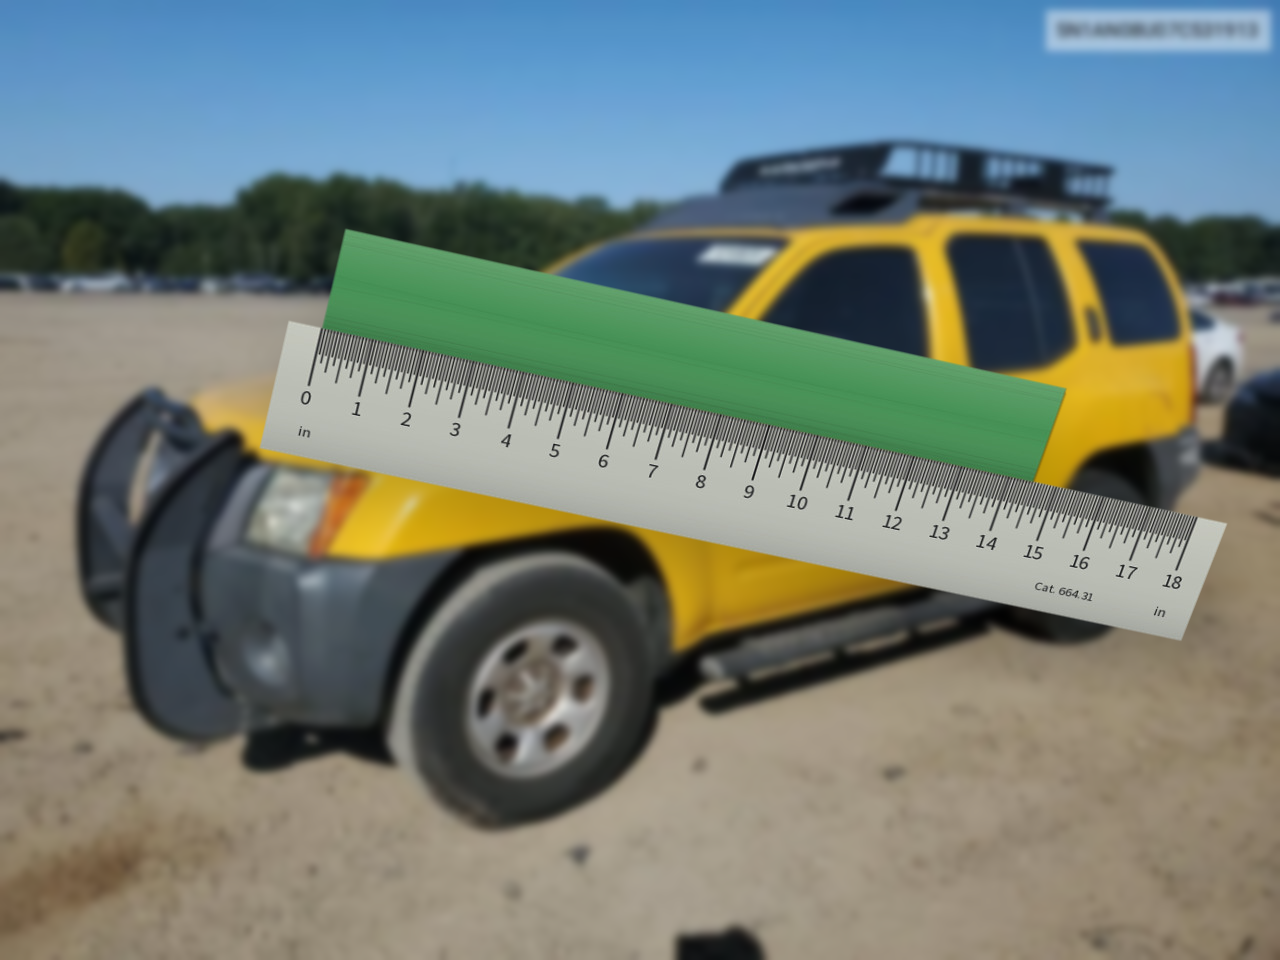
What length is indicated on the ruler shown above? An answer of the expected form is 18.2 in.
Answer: 14.5 in
